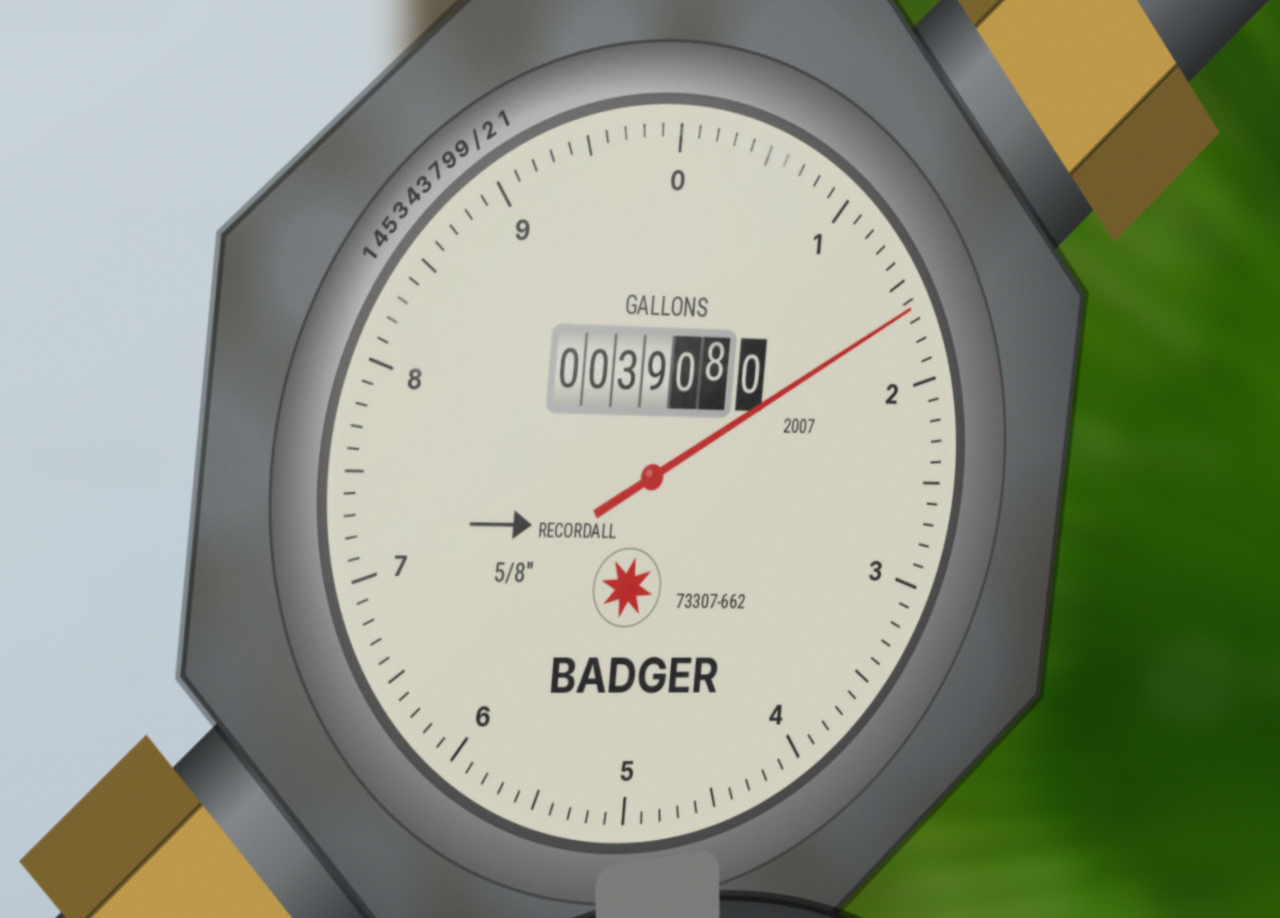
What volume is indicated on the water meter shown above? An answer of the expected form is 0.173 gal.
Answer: 39081.6 gal
